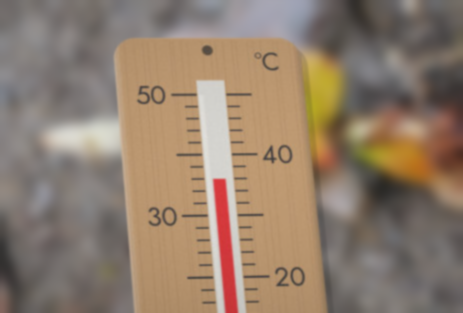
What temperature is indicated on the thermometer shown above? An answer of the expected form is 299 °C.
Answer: 36 °C
